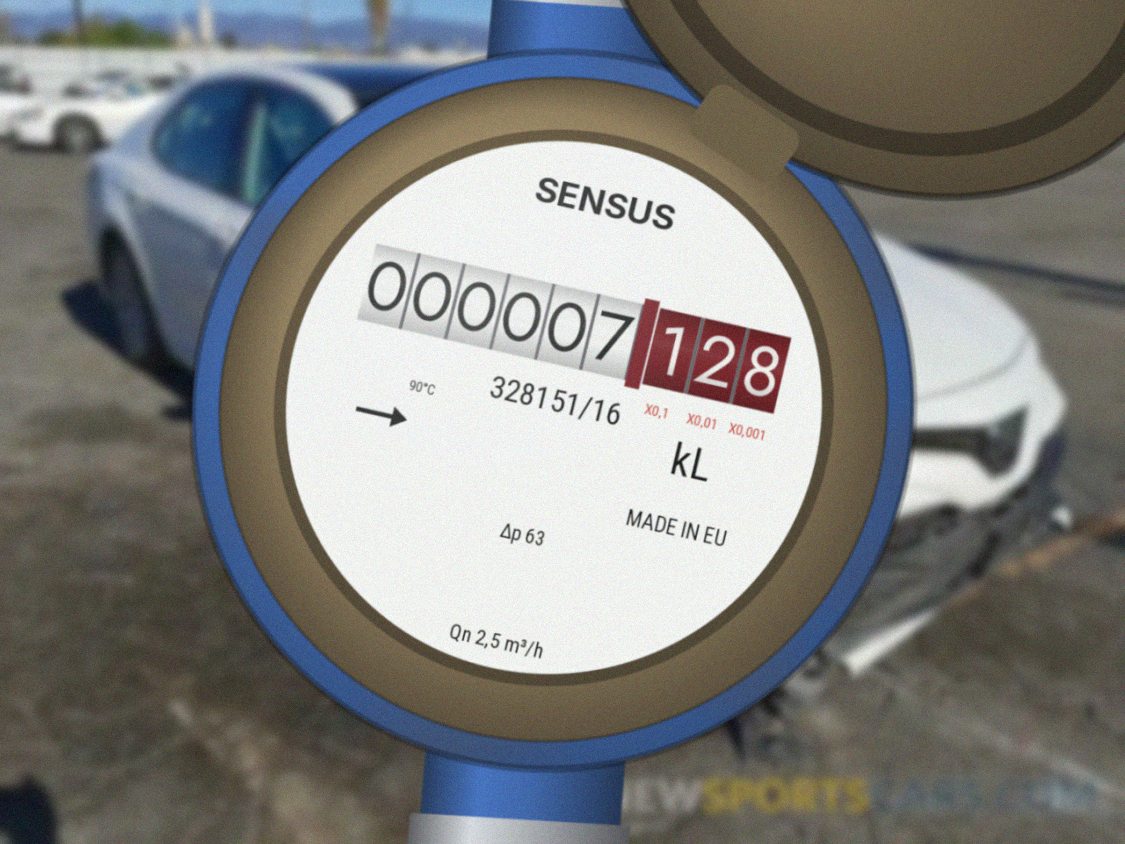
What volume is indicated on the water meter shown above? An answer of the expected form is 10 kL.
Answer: 7.128 kL
